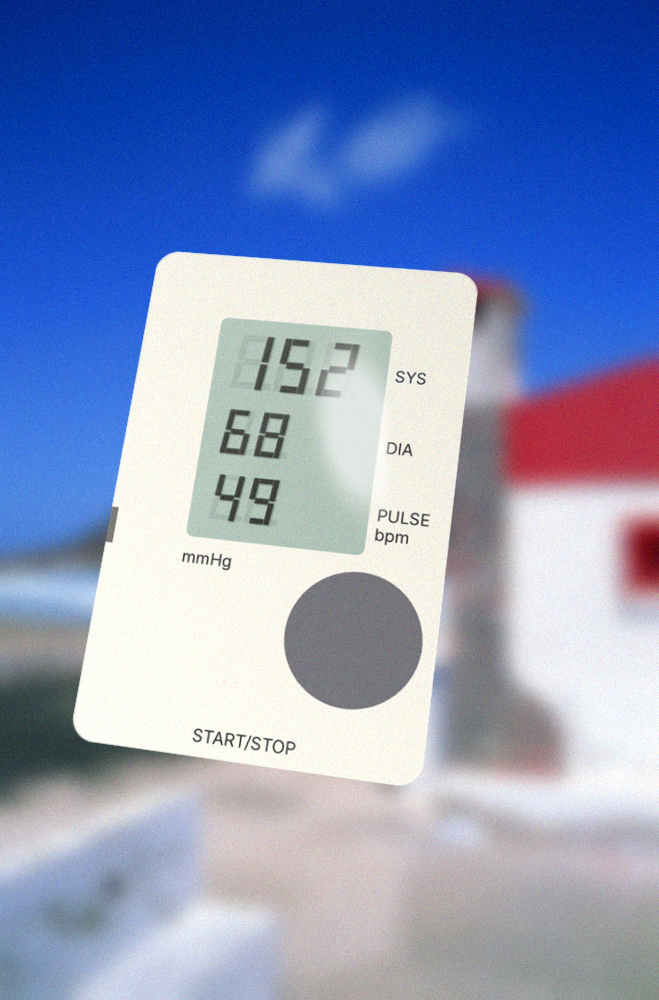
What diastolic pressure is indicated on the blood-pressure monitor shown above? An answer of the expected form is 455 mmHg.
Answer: 68 mmHg
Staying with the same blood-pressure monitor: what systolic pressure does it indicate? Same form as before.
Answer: 152 mmHg
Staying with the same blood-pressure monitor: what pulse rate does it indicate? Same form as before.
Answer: 49 bpm
